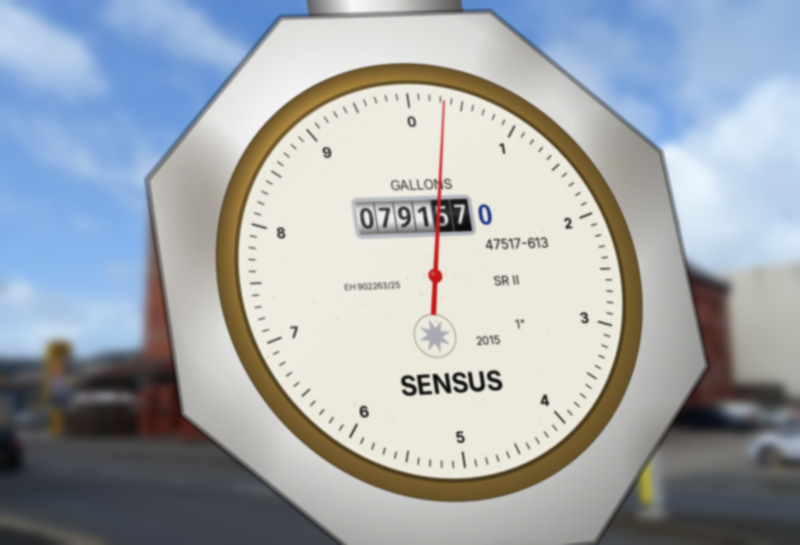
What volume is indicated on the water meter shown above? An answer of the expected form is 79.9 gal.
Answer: 791570.3 gal
